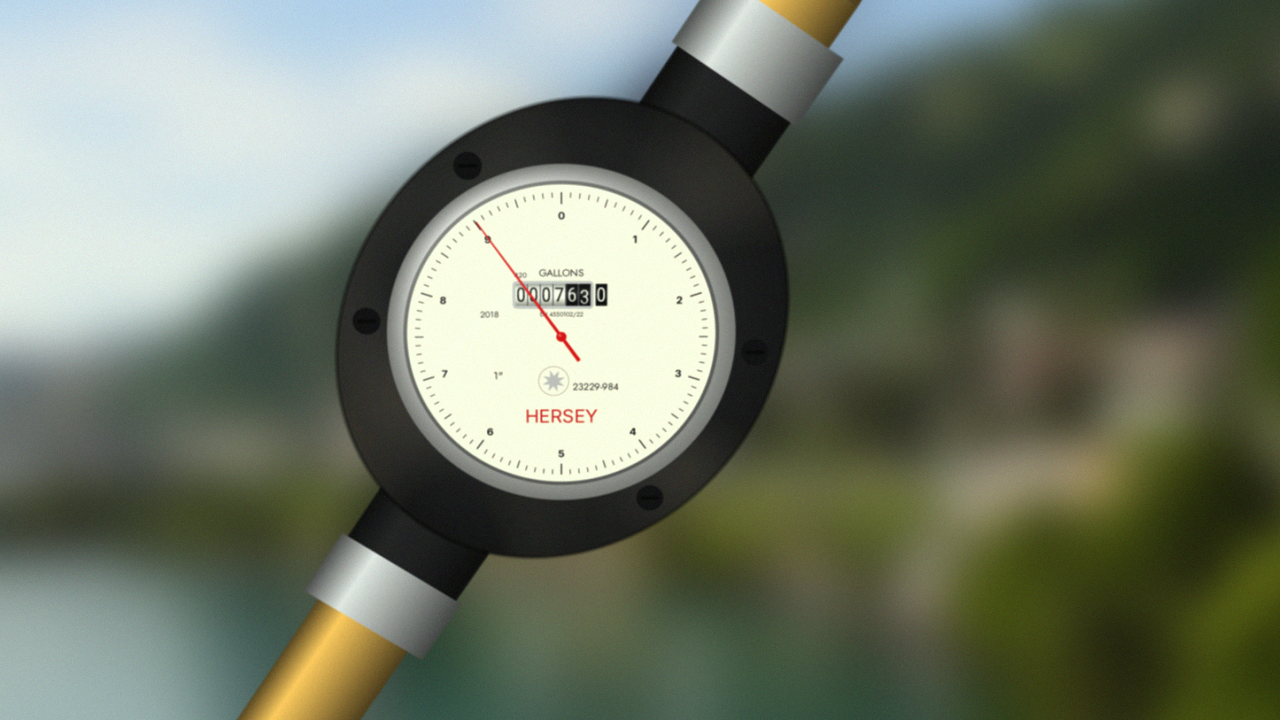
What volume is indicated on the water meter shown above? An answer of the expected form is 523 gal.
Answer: 7629.0 gal
